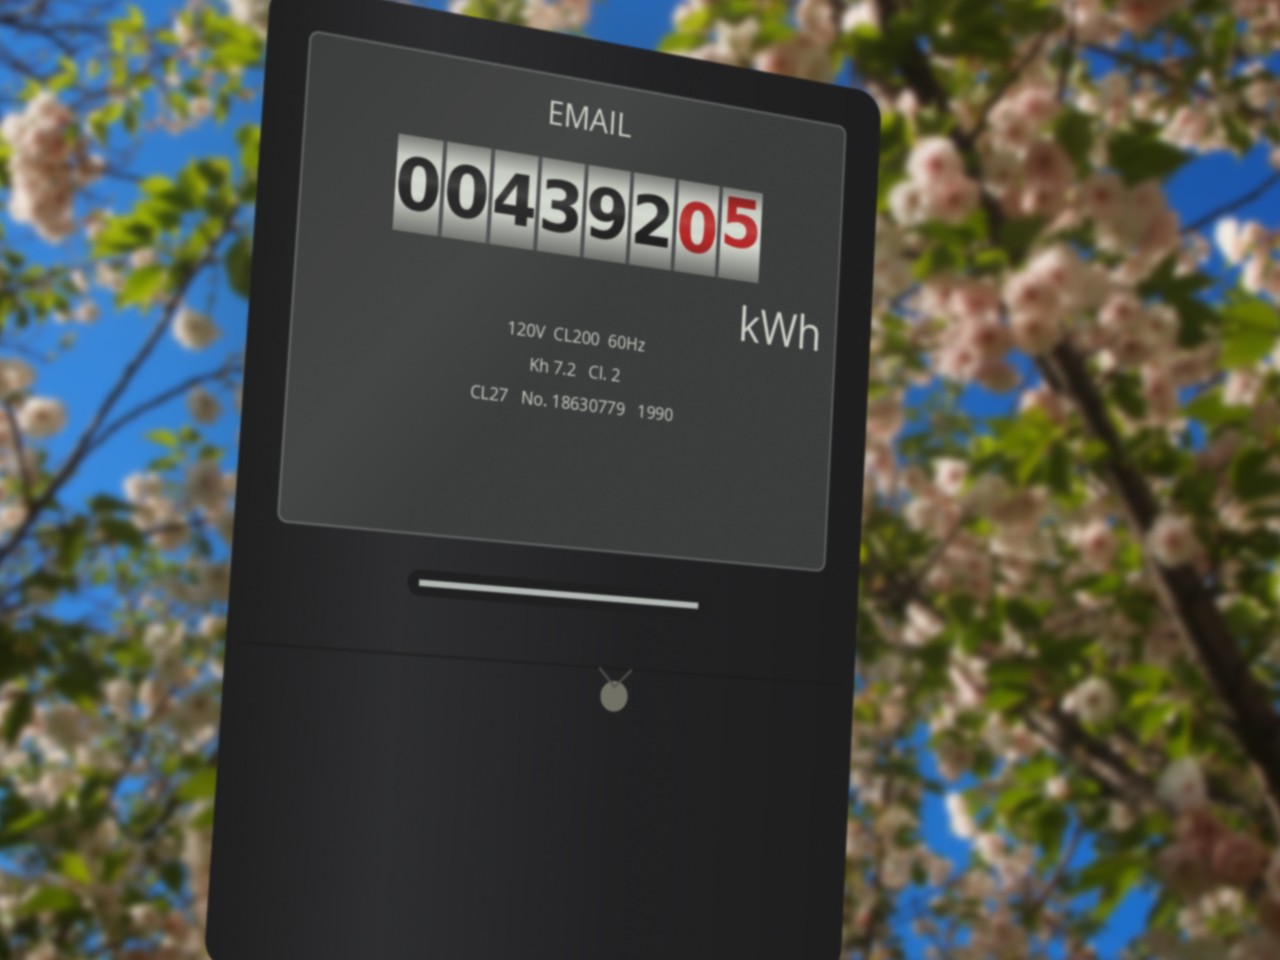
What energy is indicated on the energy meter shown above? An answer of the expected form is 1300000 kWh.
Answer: 4392.05 kWh
